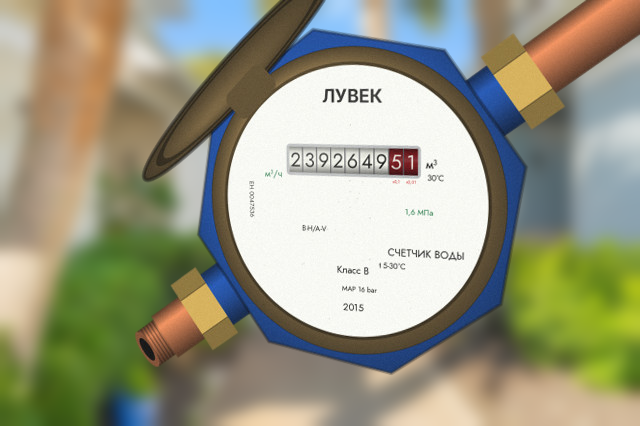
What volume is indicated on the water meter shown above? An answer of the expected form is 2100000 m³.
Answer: 2392649.51 m³
